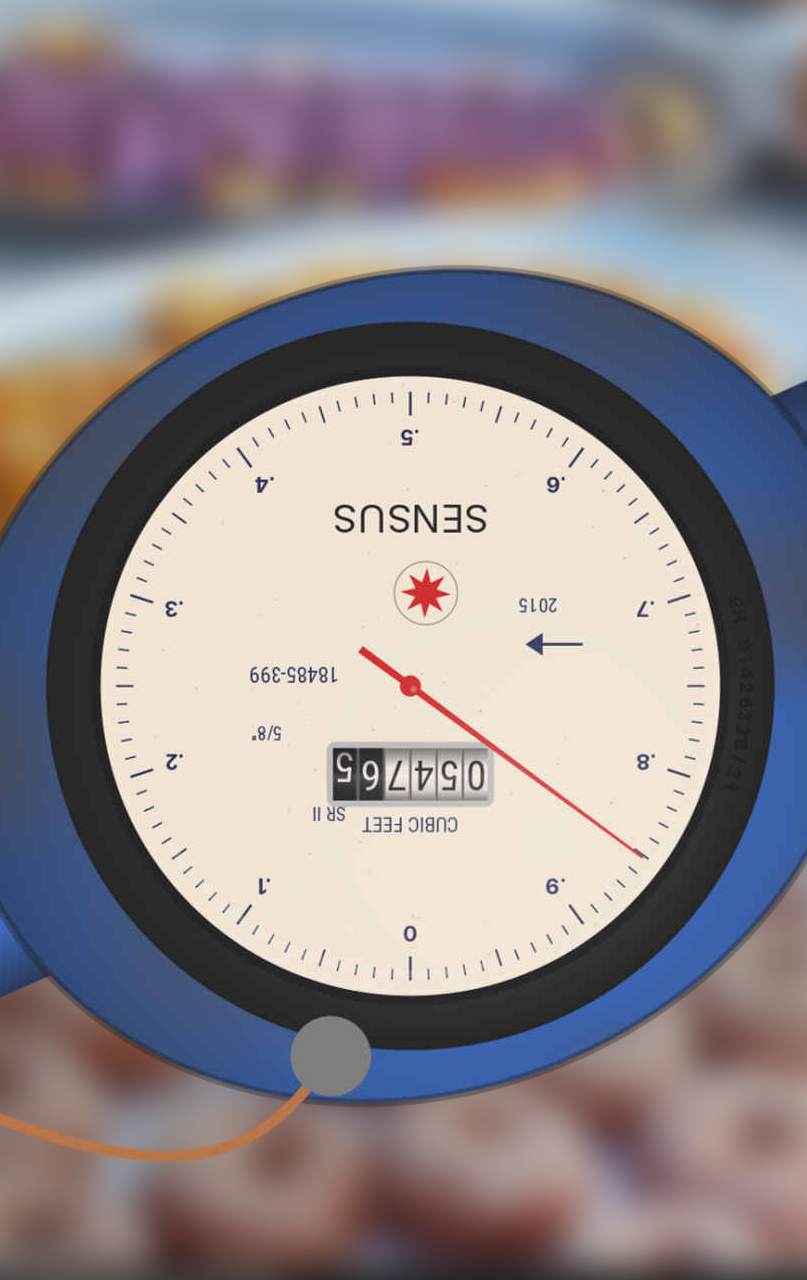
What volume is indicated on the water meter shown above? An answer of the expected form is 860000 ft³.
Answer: 54764.85 ft³
